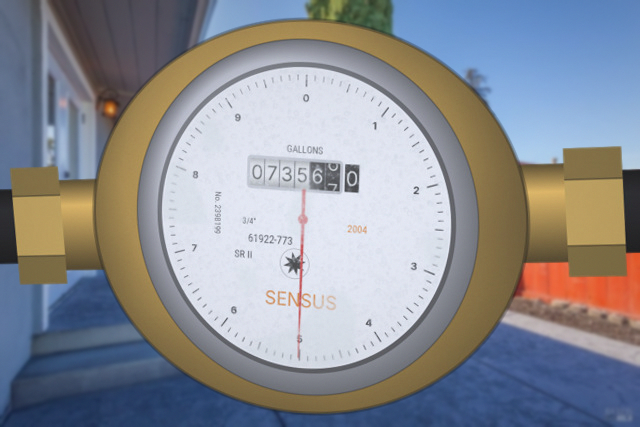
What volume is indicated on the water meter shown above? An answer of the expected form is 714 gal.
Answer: 735665.0 gal
